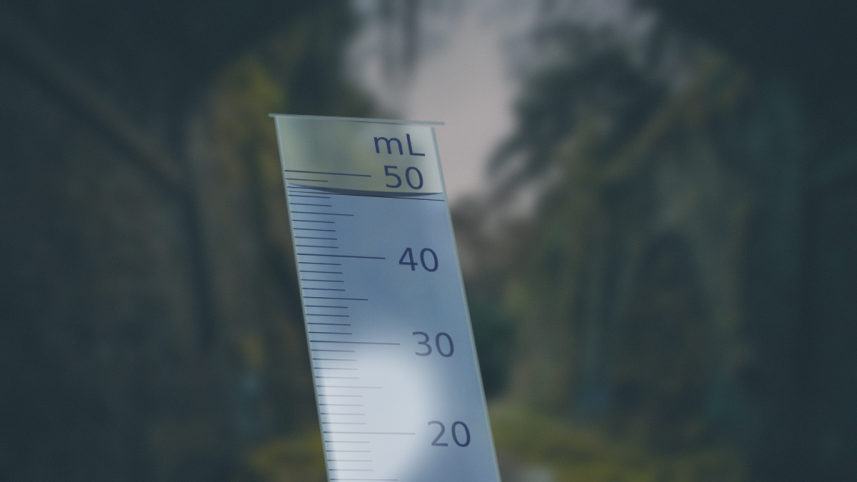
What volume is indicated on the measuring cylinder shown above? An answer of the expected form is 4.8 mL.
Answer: 47.5 mL
